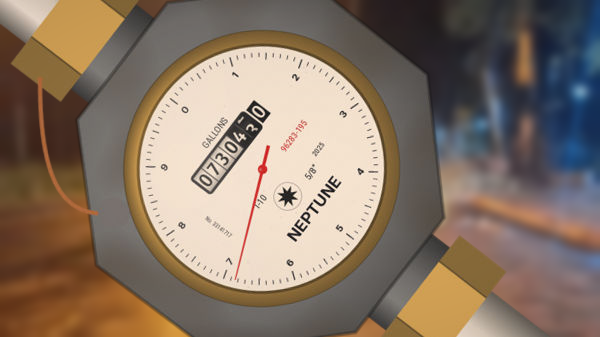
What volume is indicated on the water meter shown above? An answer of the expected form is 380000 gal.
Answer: 730426.8 gal
